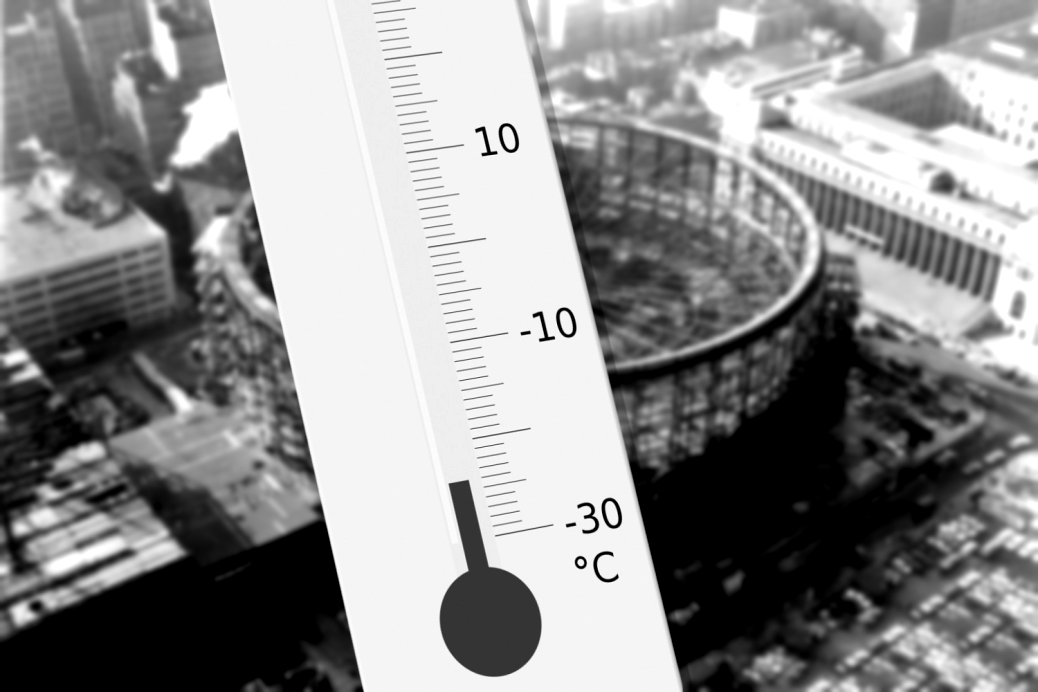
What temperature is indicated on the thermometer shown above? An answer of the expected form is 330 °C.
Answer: -24 °C
